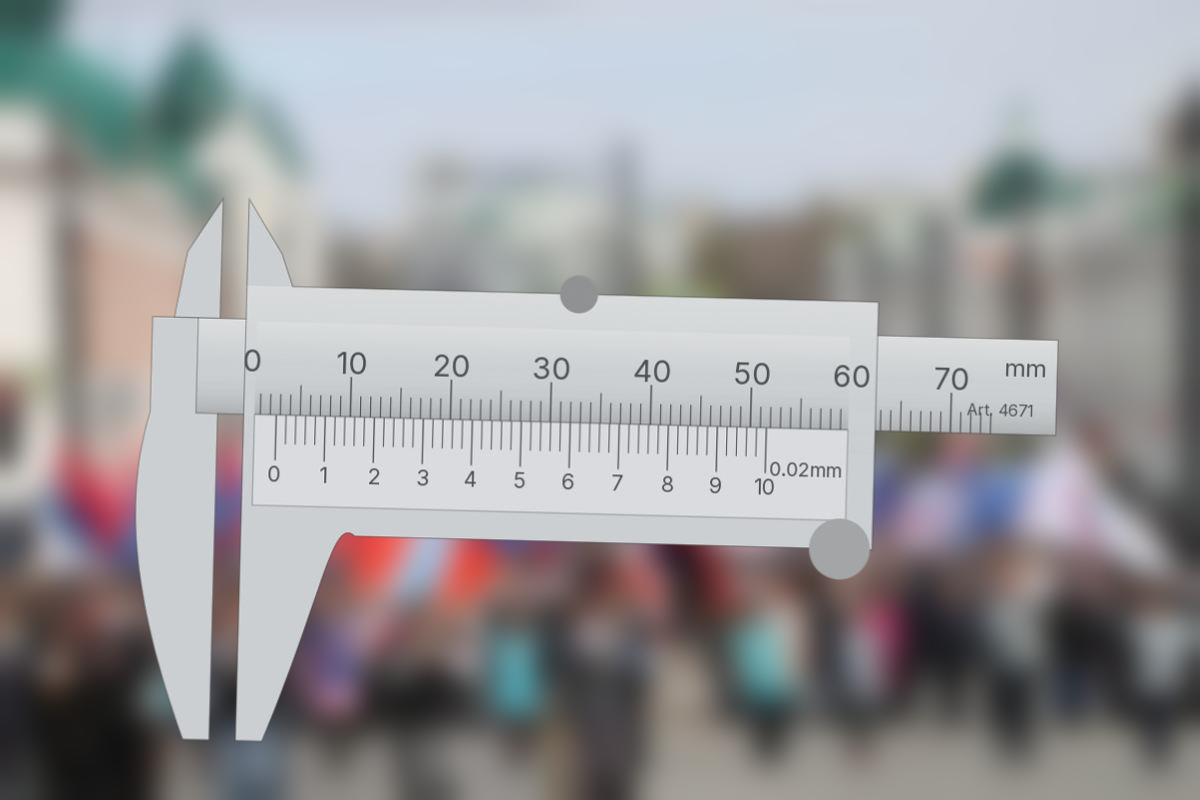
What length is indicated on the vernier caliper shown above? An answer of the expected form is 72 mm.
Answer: 2.6 mm
